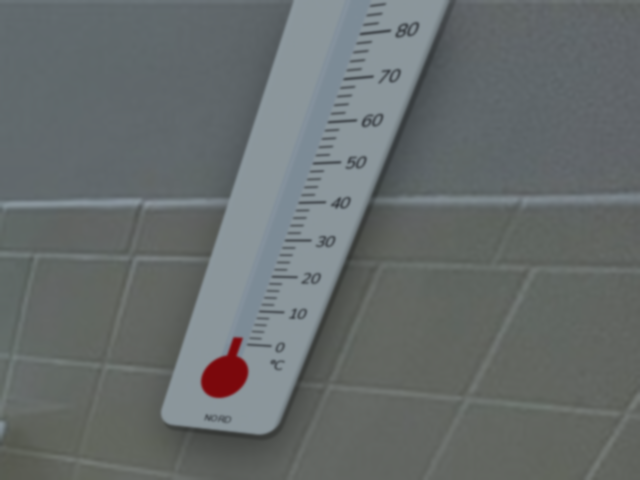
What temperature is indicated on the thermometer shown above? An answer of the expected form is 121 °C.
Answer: 2 °C
